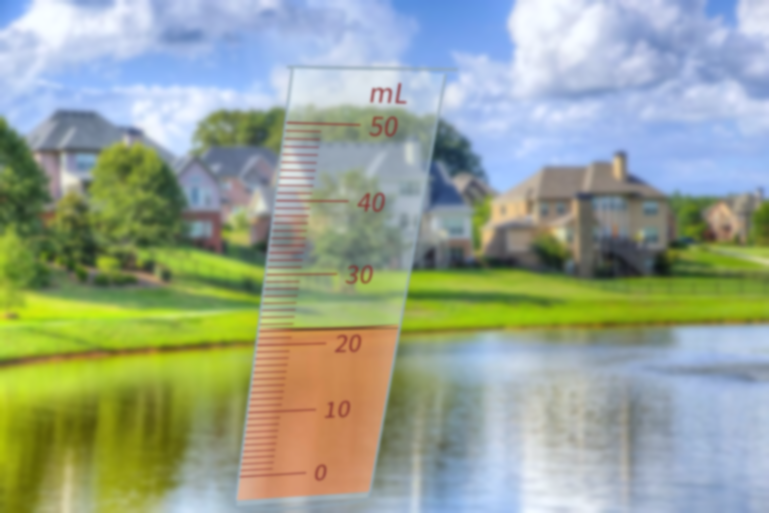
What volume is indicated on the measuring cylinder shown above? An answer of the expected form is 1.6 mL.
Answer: 22 mL
